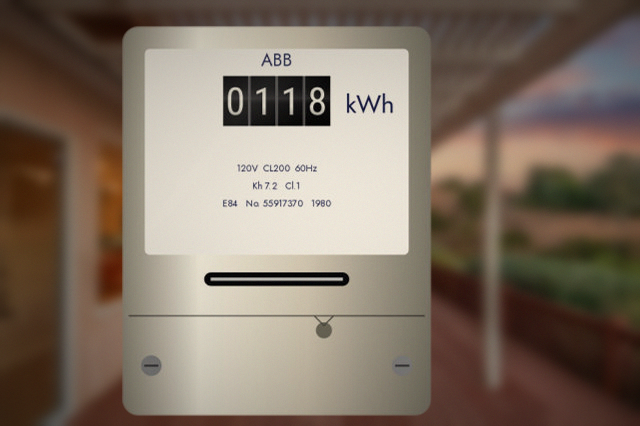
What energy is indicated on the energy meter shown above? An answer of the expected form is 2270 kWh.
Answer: 118 kWh
